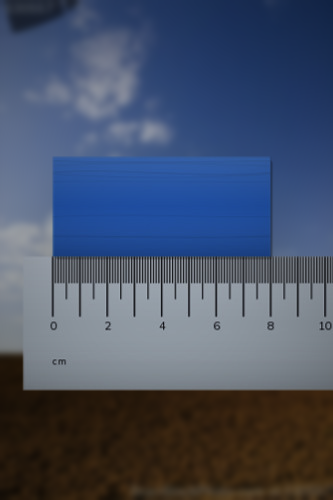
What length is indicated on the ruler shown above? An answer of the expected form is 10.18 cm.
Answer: 8 cm
